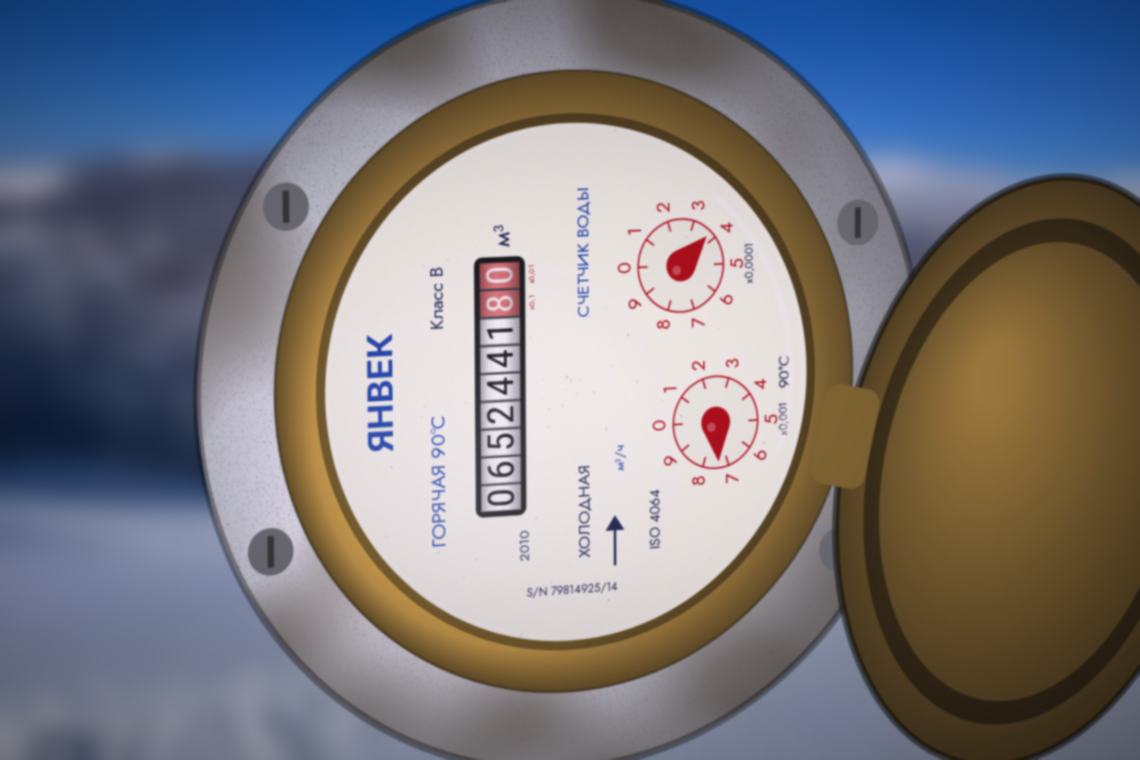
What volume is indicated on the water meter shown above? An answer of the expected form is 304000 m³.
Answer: 652441.8073 m³
